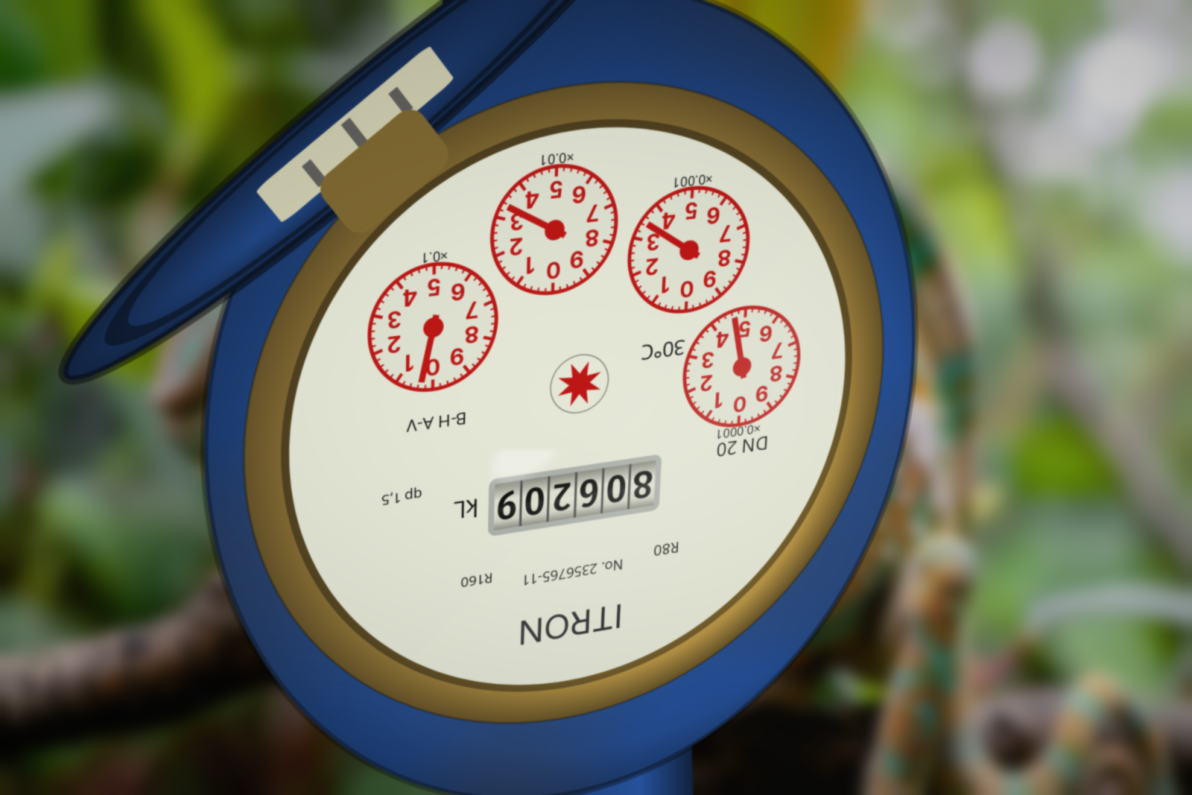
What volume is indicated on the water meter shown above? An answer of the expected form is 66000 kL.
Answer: 806209.0334 kL
